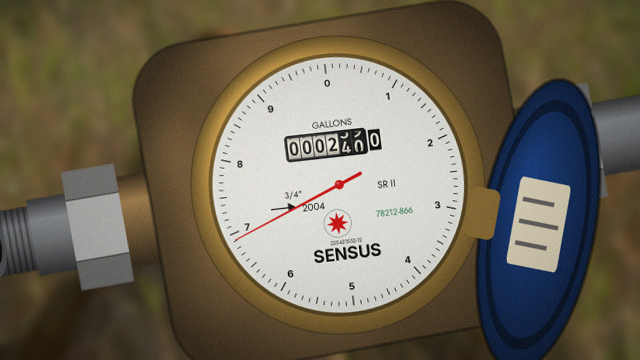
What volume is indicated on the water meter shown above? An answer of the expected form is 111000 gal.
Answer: 2396.9 gal
